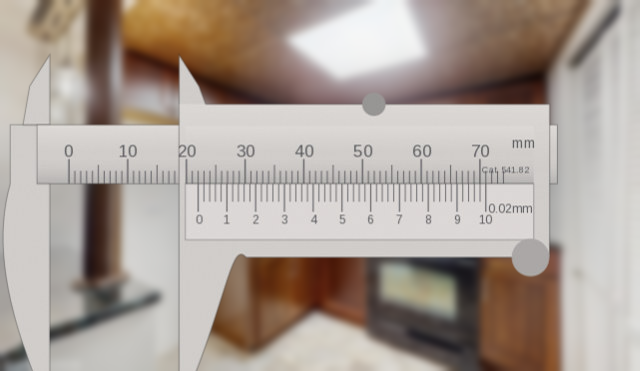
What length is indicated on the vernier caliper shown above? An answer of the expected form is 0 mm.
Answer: 22.0 mm
